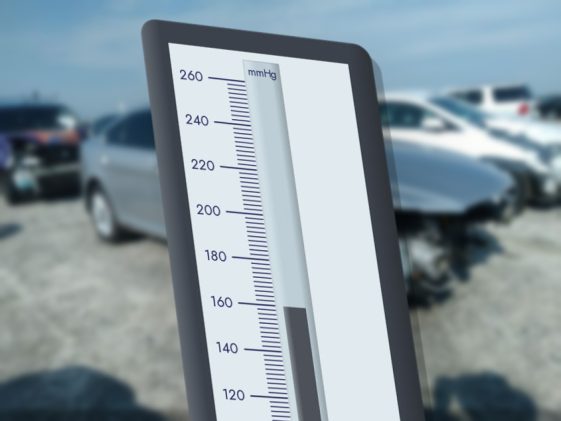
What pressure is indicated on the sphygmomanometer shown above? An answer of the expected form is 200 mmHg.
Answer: 160 mmHg
